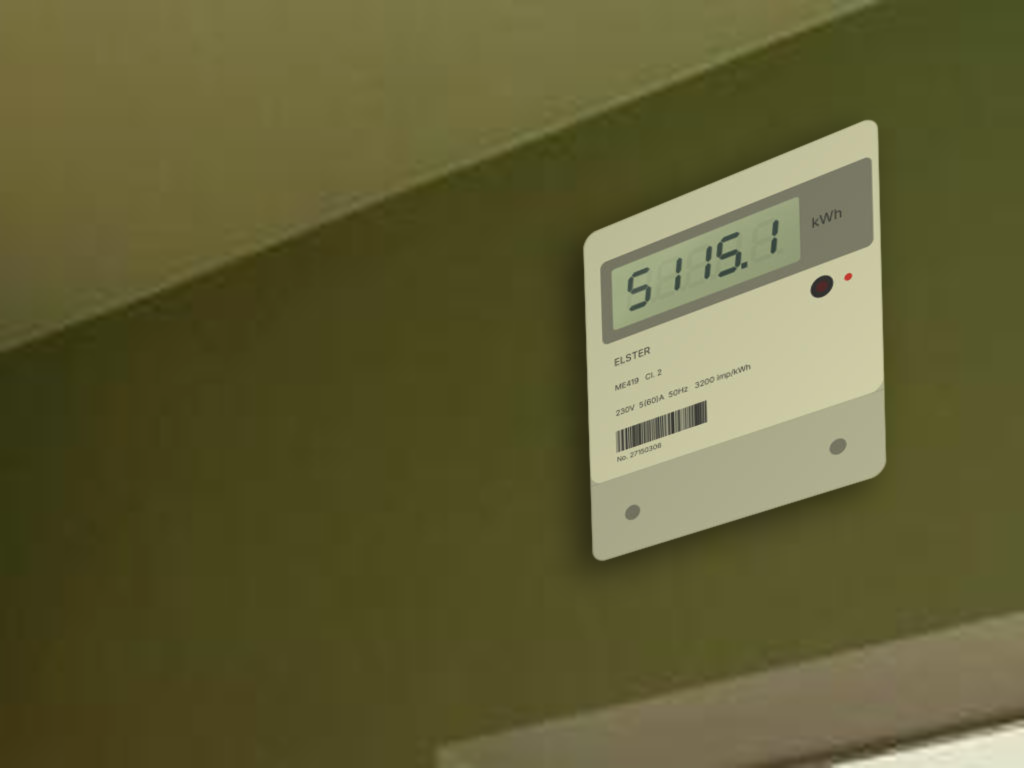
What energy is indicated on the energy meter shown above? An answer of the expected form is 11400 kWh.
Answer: 5115.1 kWh
